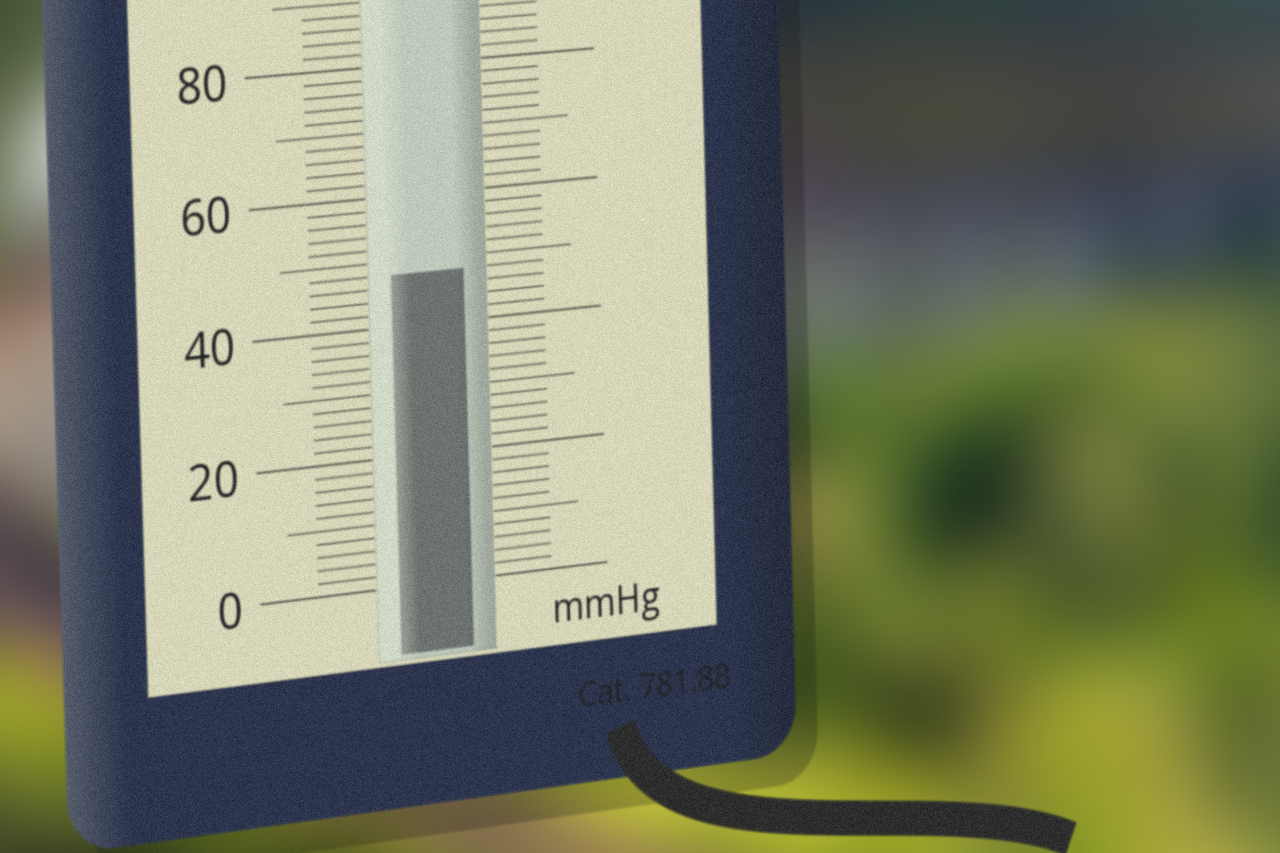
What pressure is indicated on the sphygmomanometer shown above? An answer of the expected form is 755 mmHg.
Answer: 48 mmHg
